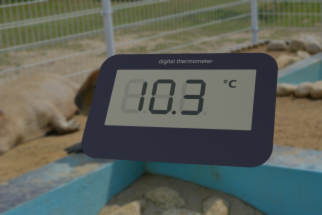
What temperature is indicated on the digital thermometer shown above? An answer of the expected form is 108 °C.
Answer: 10.3 °C
